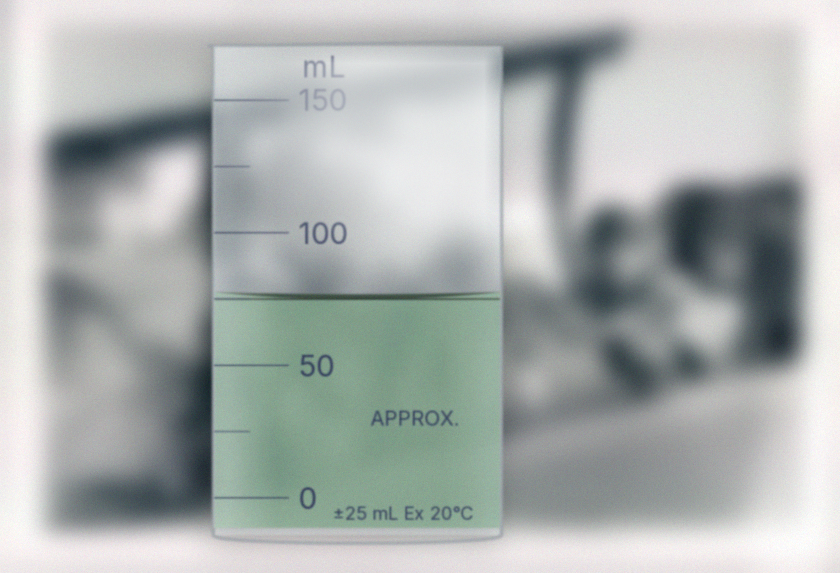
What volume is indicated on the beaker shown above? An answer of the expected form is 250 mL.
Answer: 75 mL
